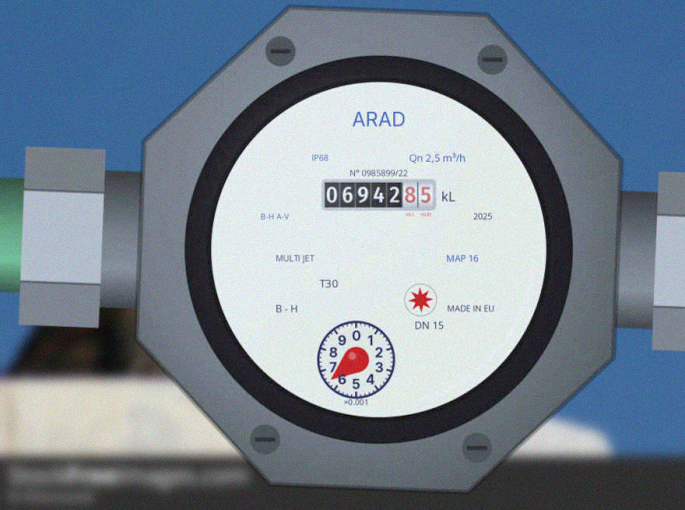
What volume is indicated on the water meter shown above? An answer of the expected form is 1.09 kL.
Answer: 6942.856 kL
